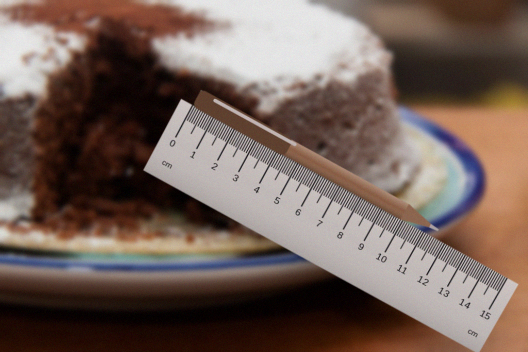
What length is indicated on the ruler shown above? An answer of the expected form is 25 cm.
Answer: 11.5 cm
